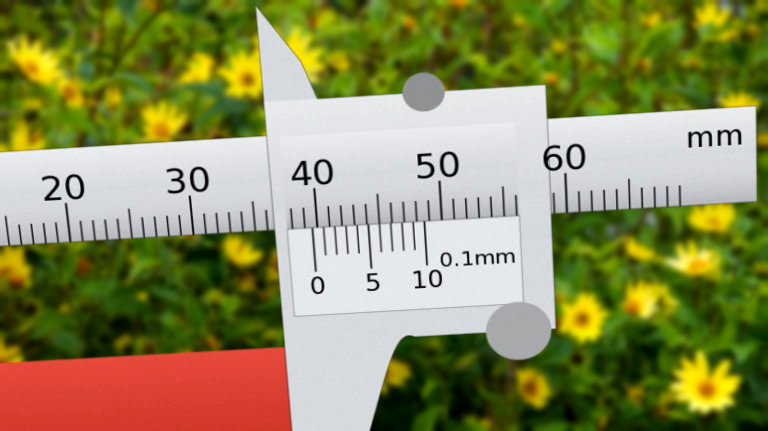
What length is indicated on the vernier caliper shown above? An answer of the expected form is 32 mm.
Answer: 39.6 mm
